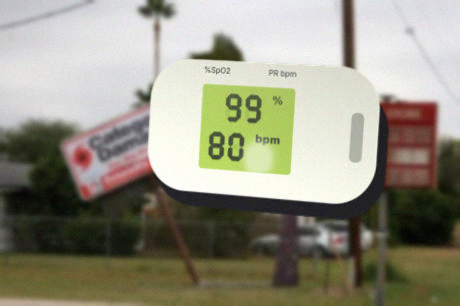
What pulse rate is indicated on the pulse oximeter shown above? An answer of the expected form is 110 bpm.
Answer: 80 bpm
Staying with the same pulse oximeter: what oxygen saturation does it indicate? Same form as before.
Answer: 99 %
